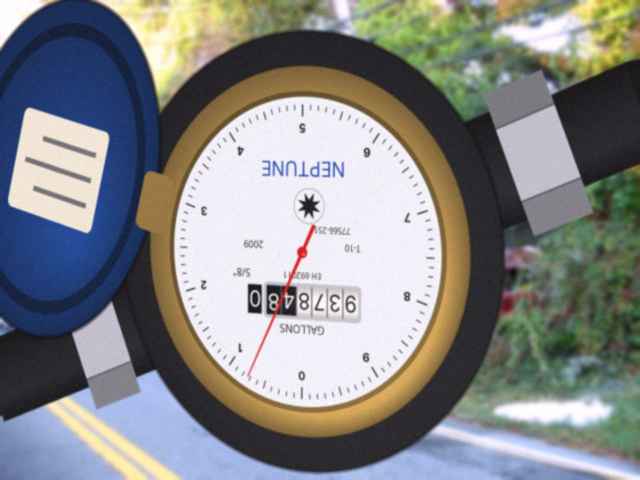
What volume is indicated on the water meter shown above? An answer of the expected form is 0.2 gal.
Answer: 9378480.7 gal
